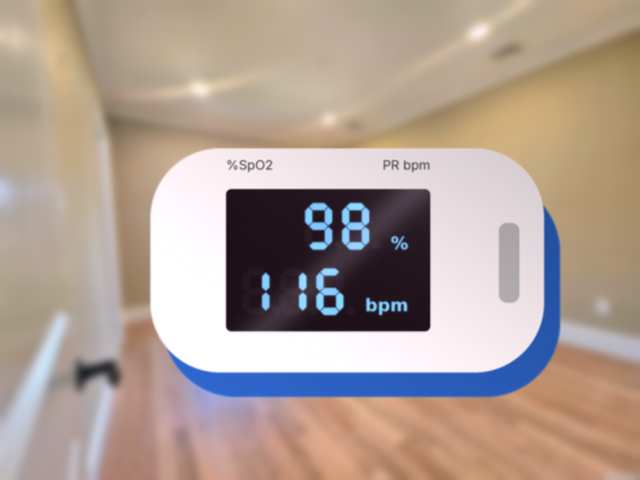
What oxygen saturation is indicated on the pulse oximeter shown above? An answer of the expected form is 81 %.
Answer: 98 %
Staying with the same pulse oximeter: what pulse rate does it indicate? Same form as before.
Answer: 116 bpm
